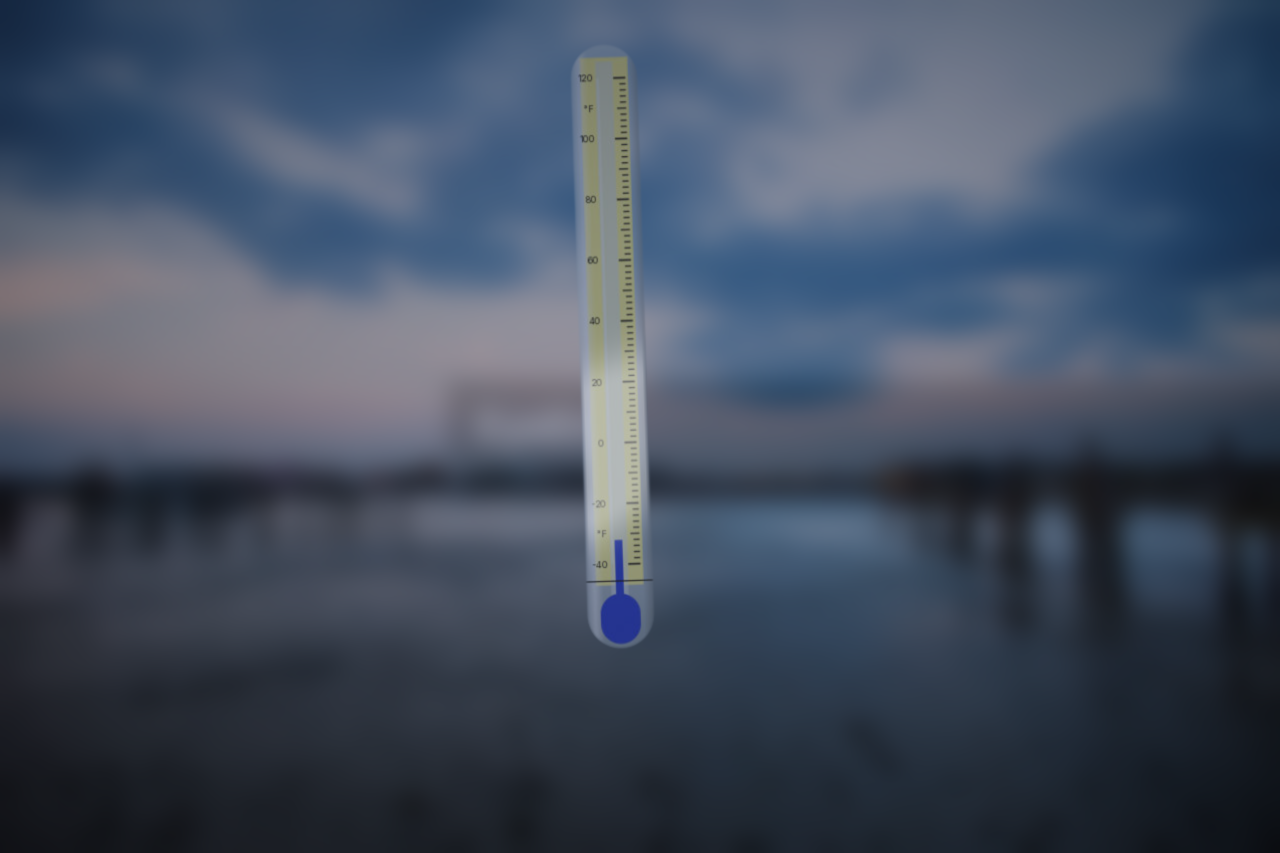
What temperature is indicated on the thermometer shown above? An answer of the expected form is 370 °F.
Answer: -32 °F
